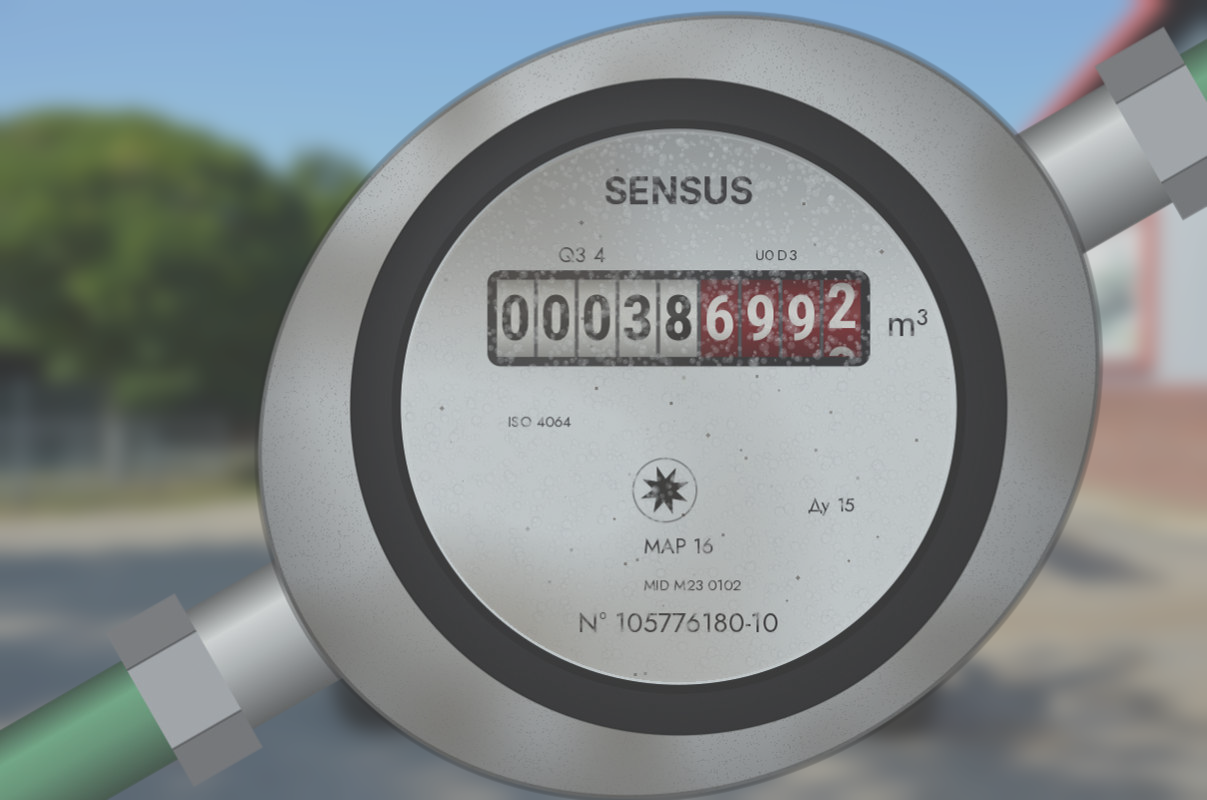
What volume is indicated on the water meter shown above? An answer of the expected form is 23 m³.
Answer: 38.6992 m³
